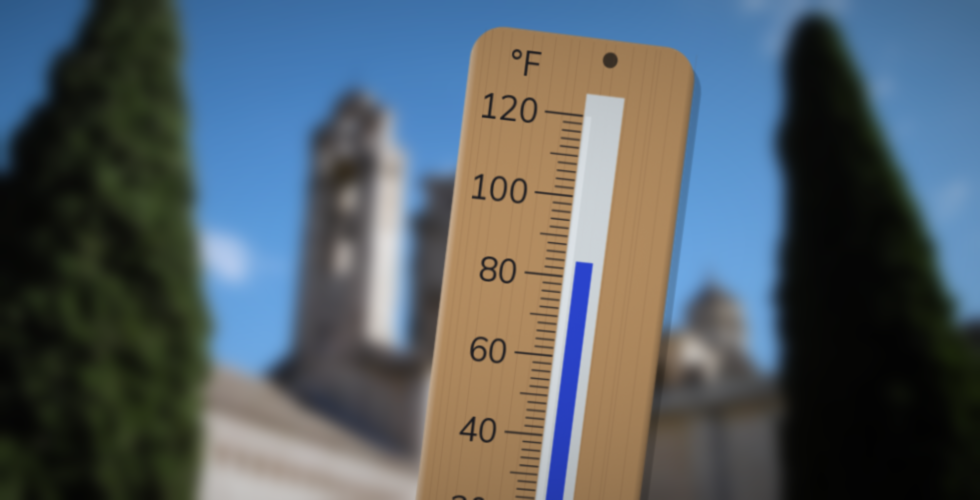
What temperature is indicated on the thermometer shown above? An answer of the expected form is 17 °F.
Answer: 84 °F
